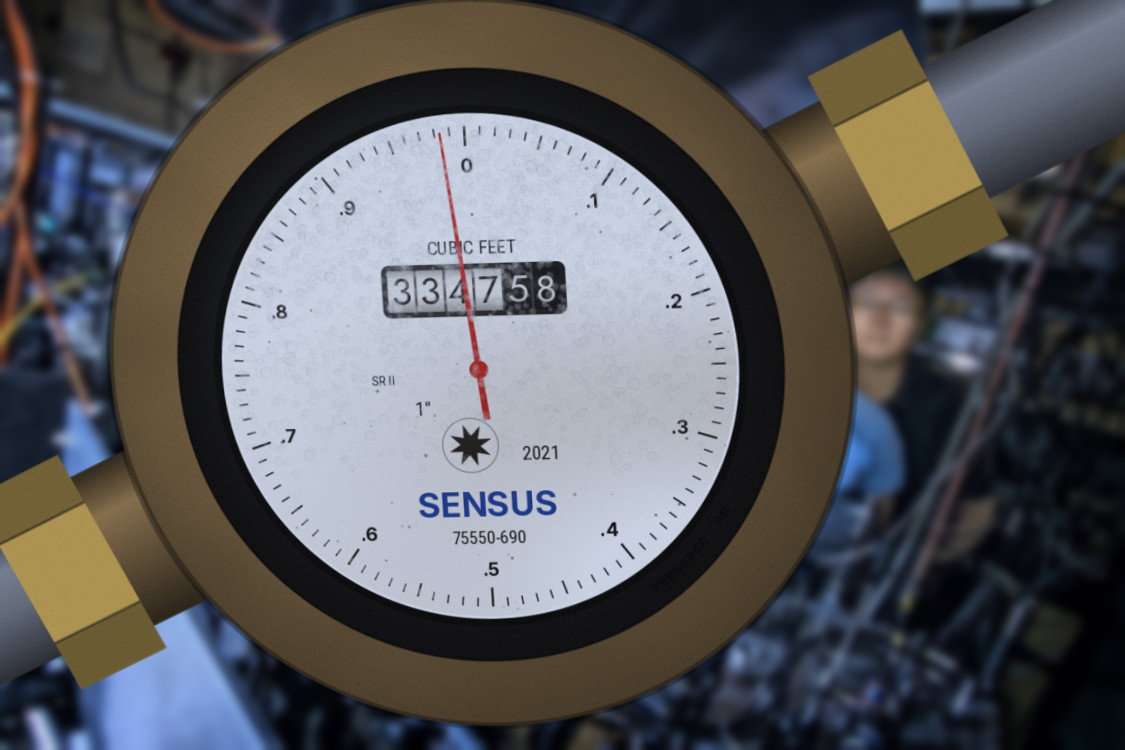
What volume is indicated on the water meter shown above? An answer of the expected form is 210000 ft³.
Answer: 334757.98 ft³
